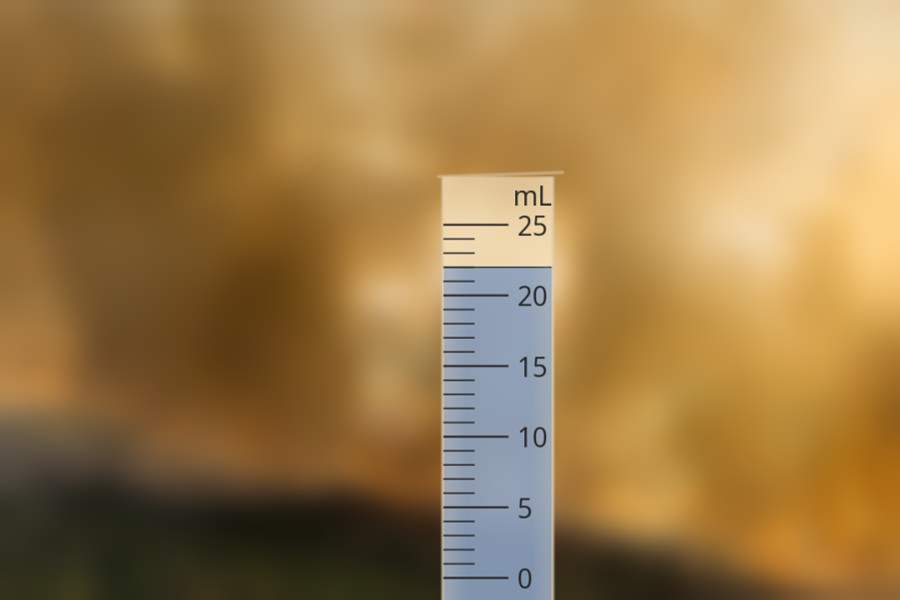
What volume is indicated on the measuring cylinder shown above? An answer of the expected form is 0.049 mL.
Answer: 22 mL
